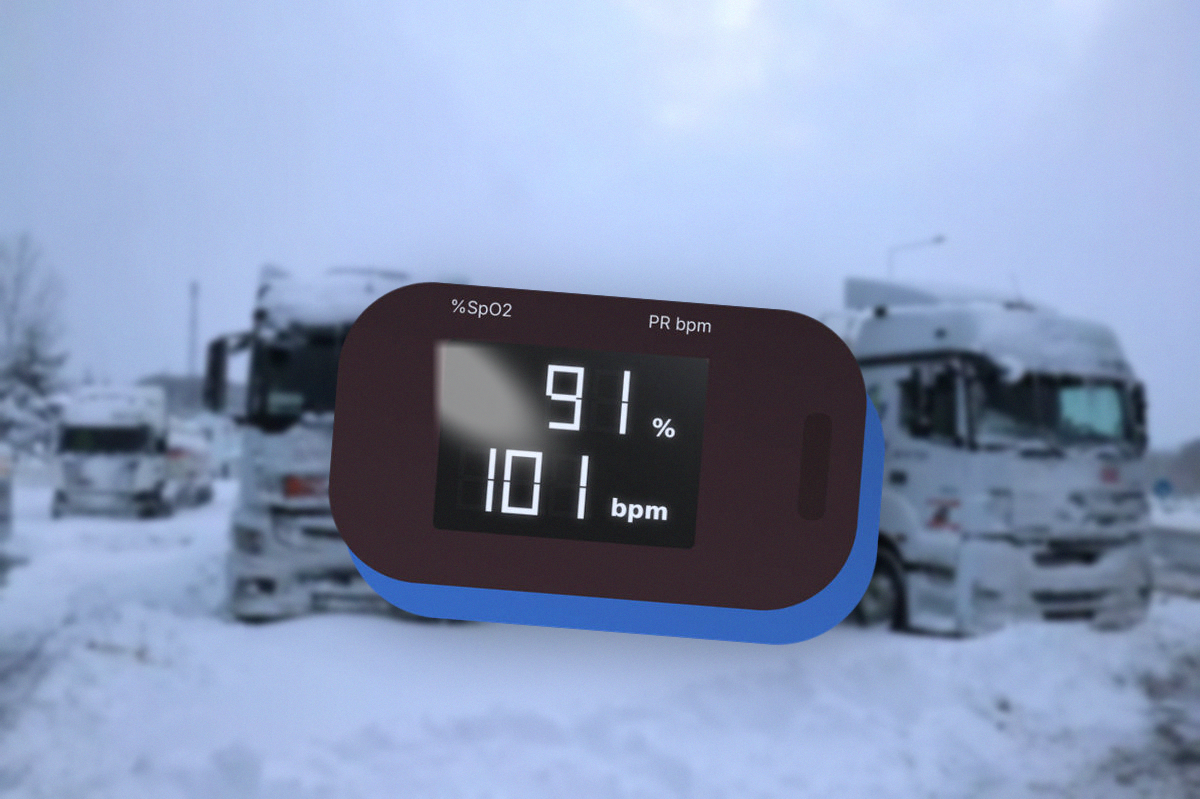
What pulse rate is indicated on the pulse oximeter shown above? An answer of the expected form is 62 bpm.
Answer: 101 bpm
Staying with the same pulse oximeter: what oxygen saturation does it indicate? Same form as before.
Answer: 91 %
